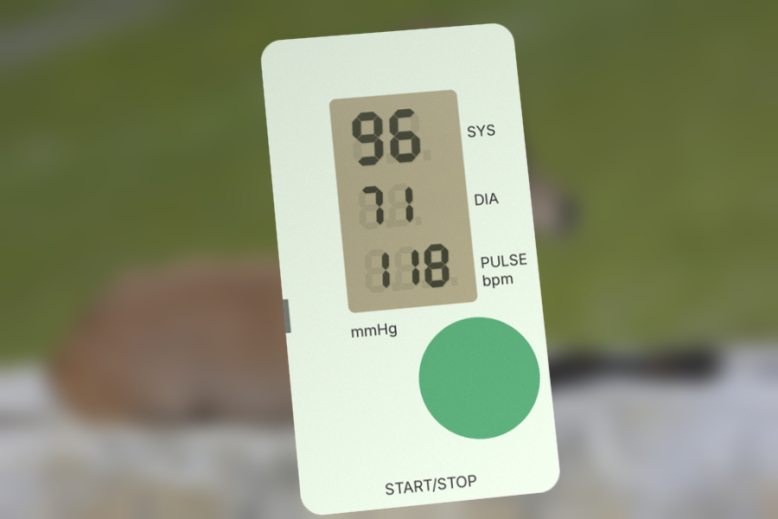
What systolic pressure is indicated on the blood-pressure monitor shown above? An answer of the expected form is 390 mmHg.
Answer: 96 mmHg
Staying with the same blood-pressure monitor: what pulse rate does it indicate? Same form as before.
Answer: 118 bpm
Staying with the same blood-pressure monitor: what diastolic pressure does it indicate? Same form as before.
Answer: 71 mmHg
